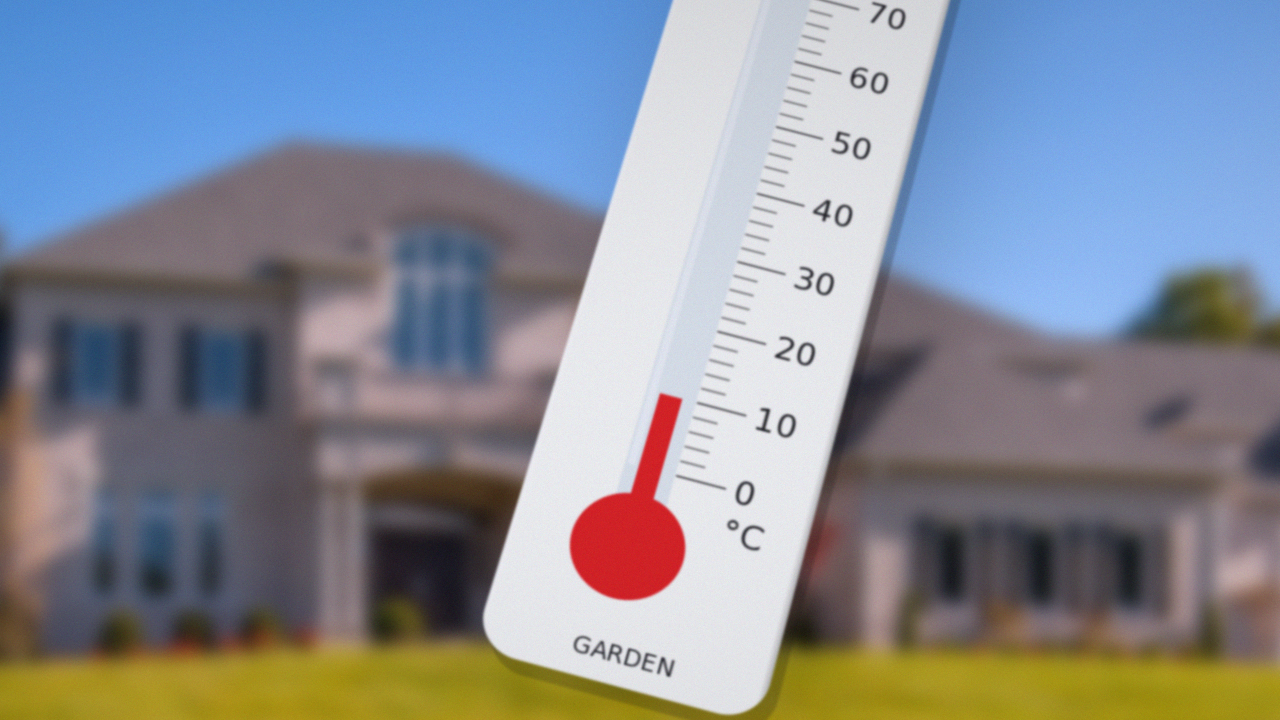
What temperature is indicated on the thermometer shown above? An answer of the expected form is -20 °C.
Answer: 10 °C
